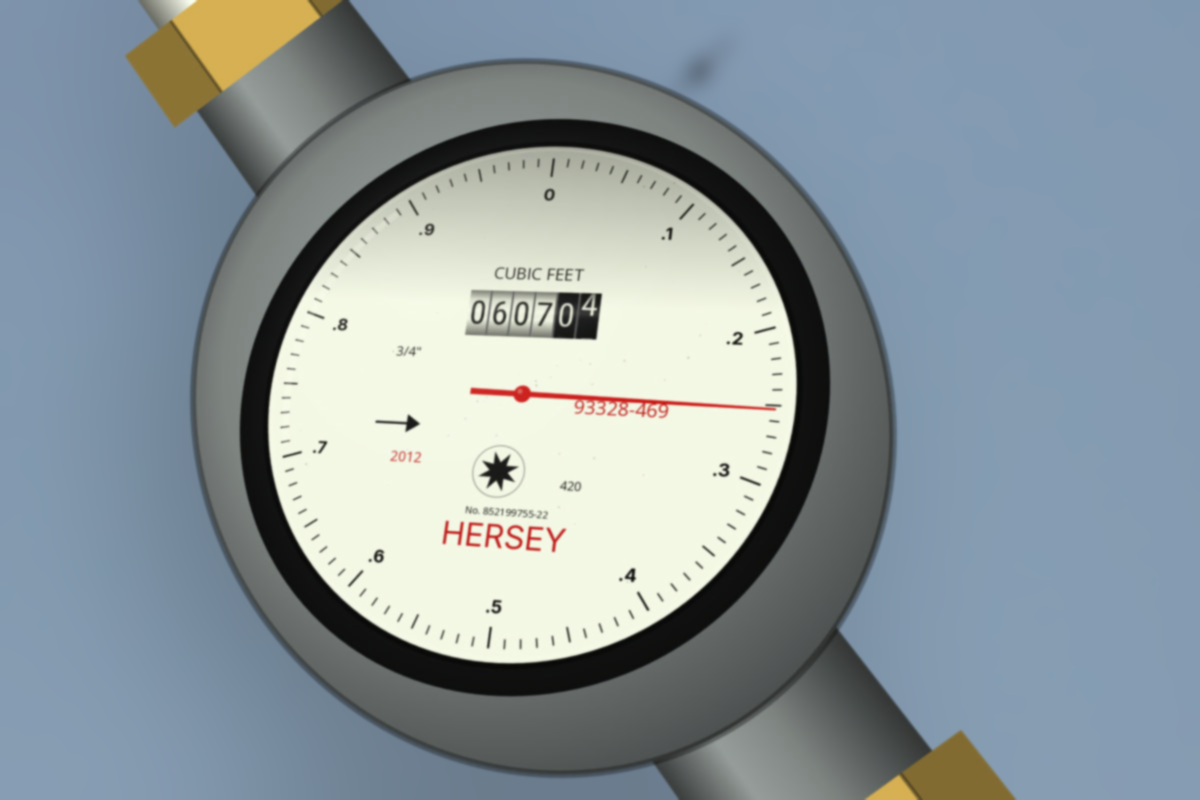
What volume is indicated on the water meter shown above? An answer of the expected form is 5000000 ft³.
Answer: 60704.25 ft³
